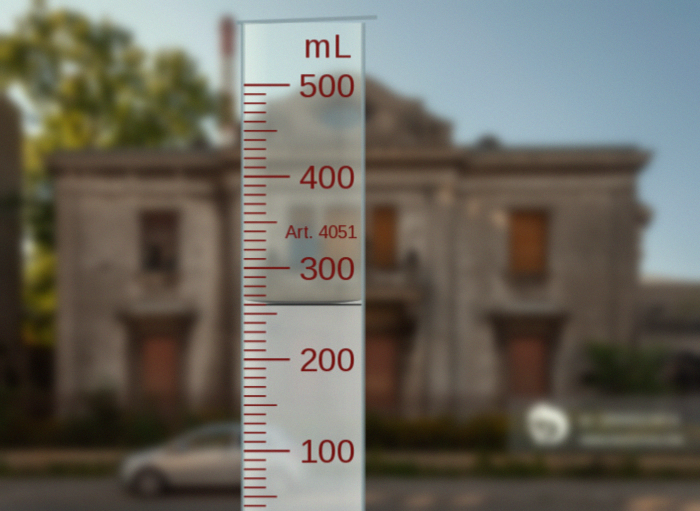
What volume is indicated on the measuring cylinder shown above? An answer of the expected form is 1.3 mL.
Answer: 260 mL
